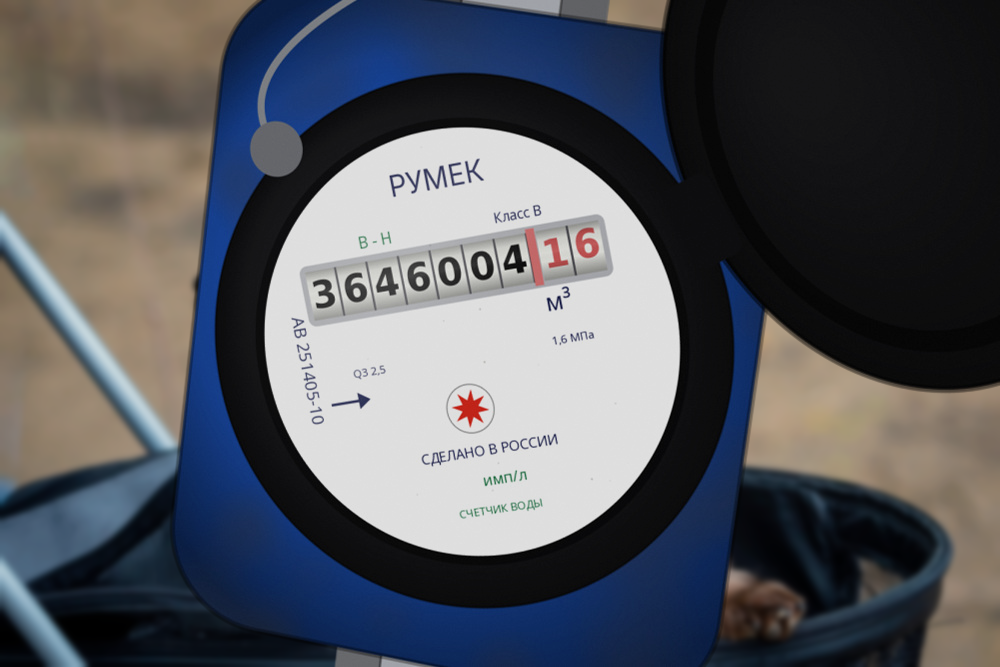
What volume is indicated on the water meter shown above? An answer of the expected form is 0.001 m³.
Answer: 3646004.16 m³
